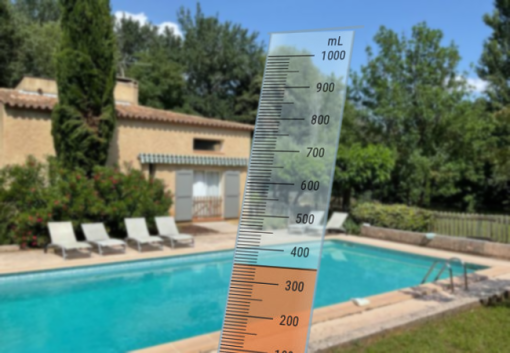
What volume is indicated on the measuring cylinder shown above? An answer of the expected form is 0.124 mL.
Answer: 350 mL
